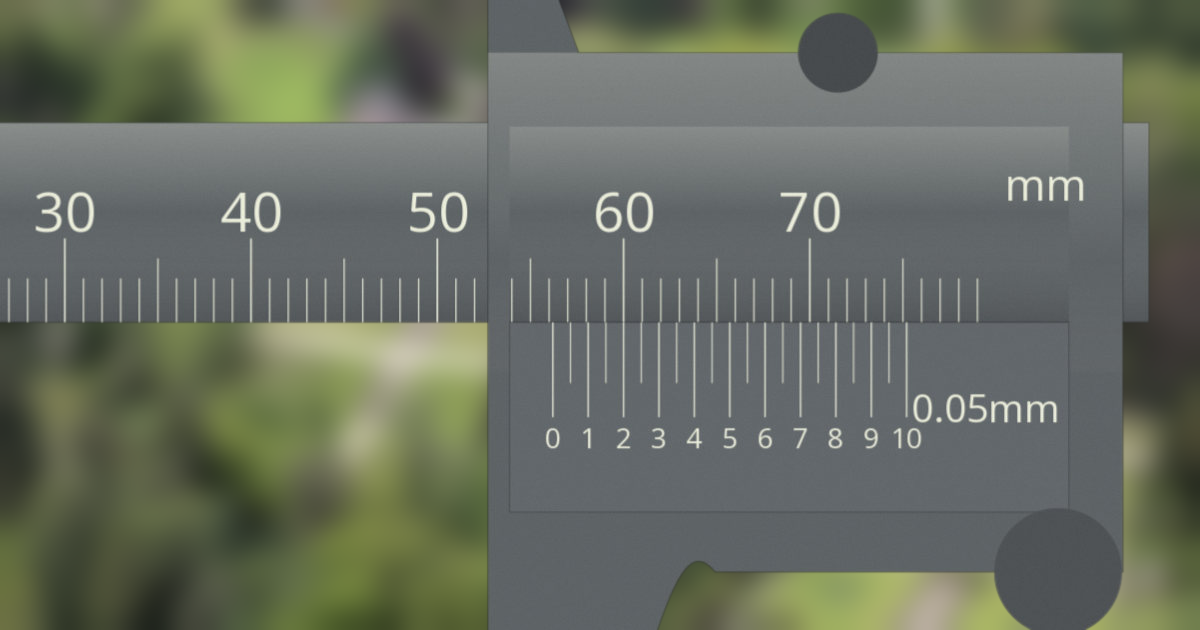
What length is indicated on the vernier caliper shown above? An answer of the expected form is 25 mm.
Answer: 56.2 mm
